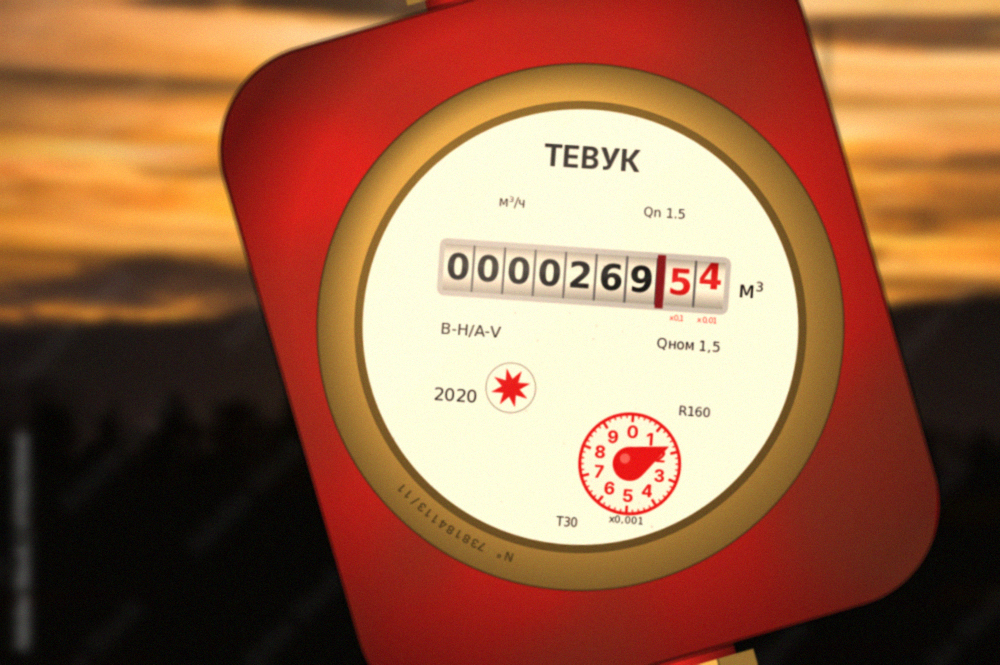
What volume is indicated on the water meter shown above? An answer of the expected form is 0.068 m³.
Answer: 269.541 m³
